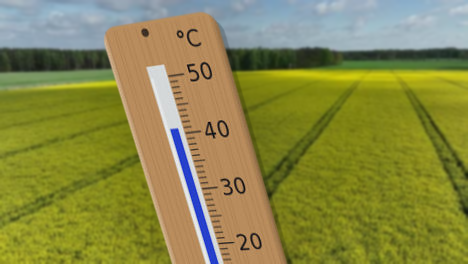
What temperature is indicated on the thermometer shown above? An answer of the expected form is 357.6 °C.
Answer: 41 °C
